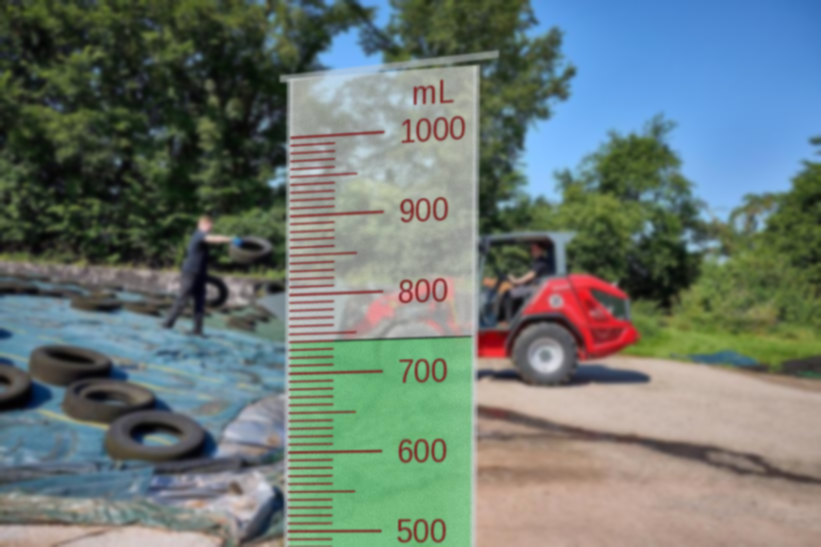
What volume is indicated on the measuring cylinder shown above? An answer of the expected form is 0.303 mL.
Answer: 740 mL
